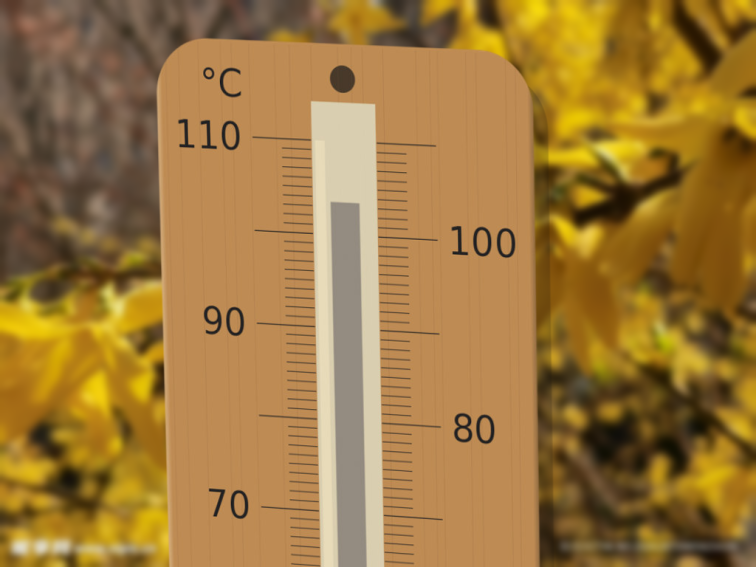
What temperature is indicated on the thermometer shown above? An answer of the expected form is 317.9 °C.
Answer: 103.5 °C
